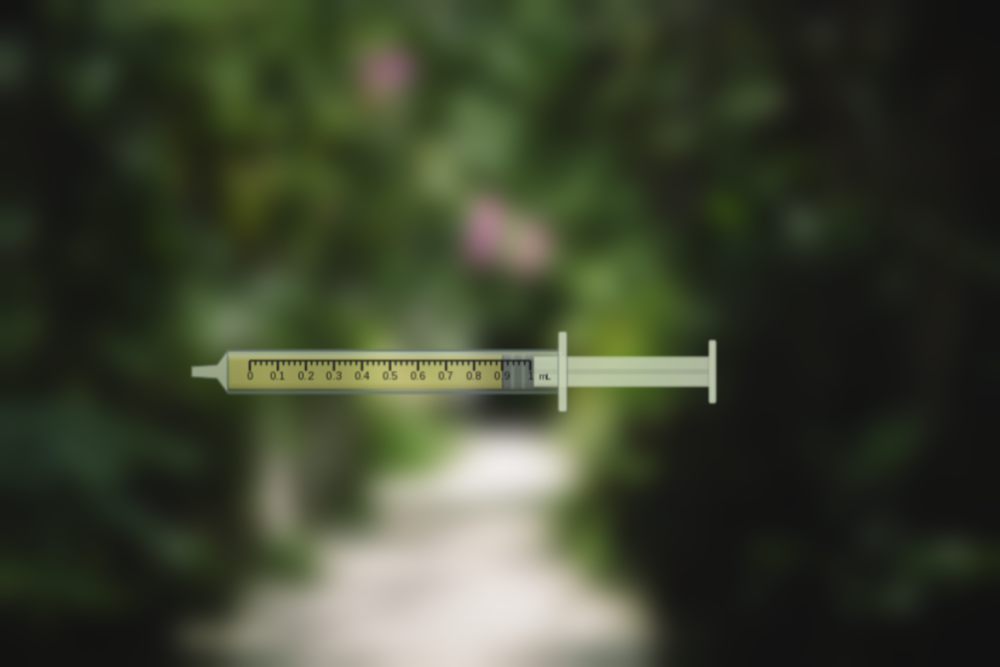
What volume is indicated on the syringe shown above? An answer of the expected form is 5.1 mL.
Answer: 0.9 mL
